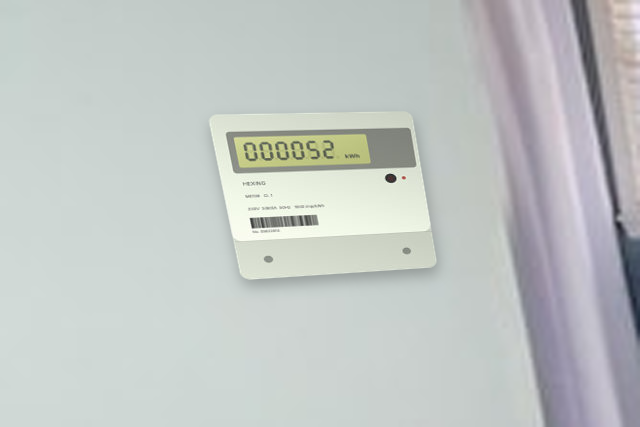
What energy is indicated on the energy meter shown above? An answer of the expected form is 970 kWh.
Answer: 52 kWh
